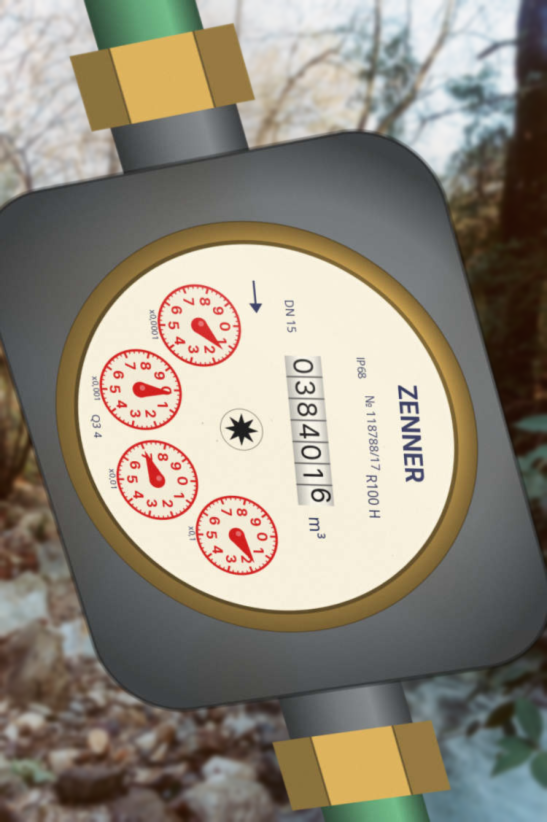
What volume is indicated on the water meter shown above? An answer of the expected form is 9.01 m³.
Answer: 384016.1701 m³
